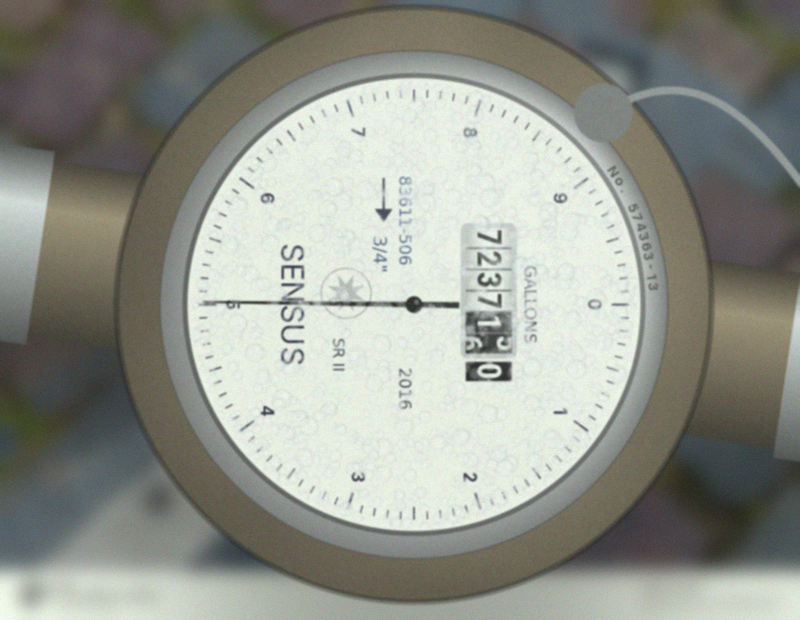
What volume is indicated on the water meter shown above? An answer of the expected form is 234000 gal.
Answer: 7237155.0 gal
